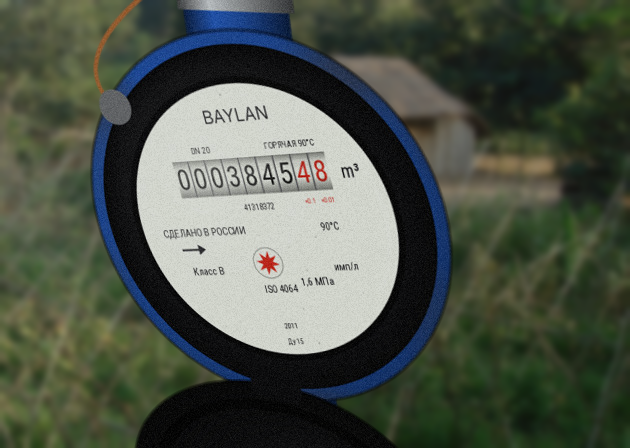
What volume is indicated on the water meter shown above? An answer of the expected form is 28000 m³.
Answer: 3845.48 m³
